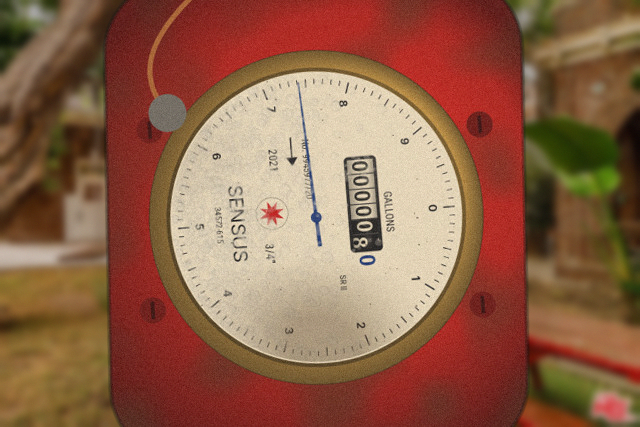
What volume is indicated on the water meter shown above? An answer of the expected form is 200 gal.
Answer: 77.4 gal
